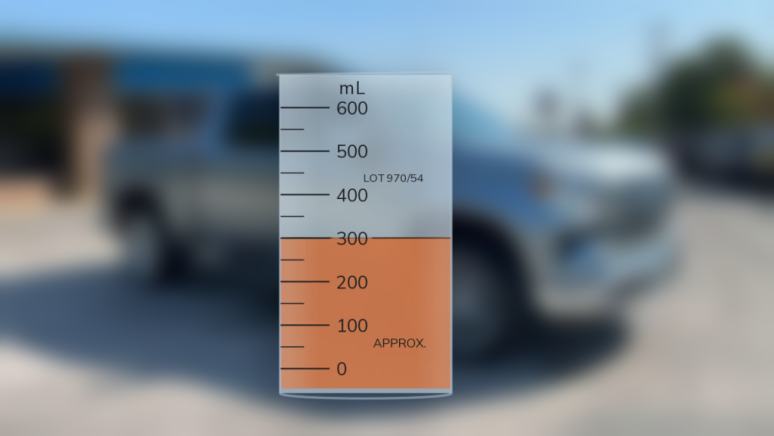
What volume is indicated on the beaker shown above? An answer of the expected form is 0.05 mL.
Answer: 300 mL
